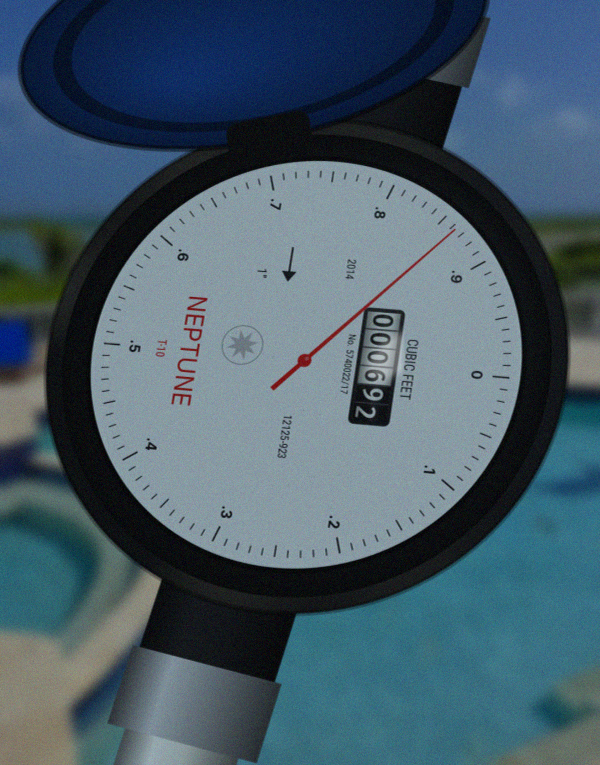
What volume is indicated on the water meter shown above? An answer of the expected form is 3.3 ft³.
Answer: 691.86 ft³
